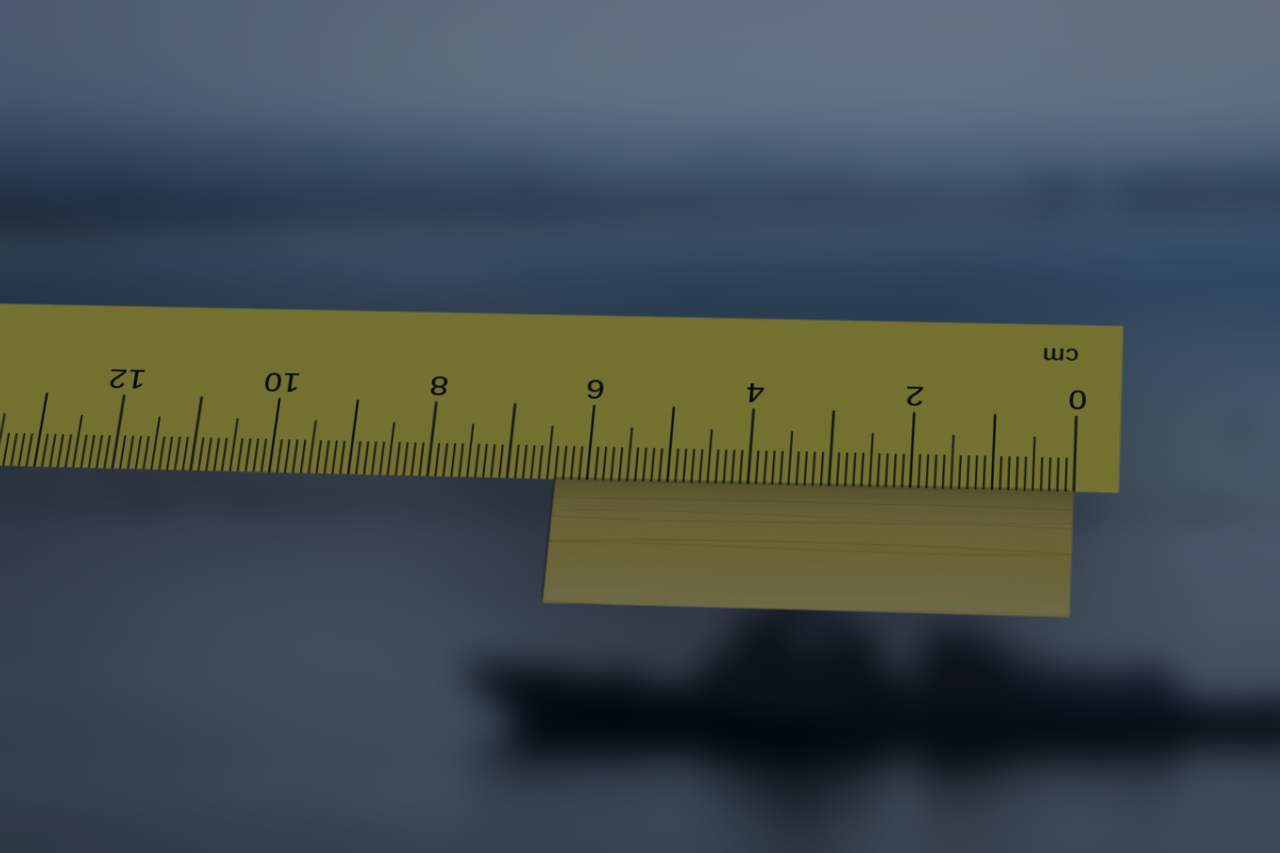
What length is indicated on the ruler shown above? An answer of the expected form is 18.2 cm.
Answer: 6.4 cm
